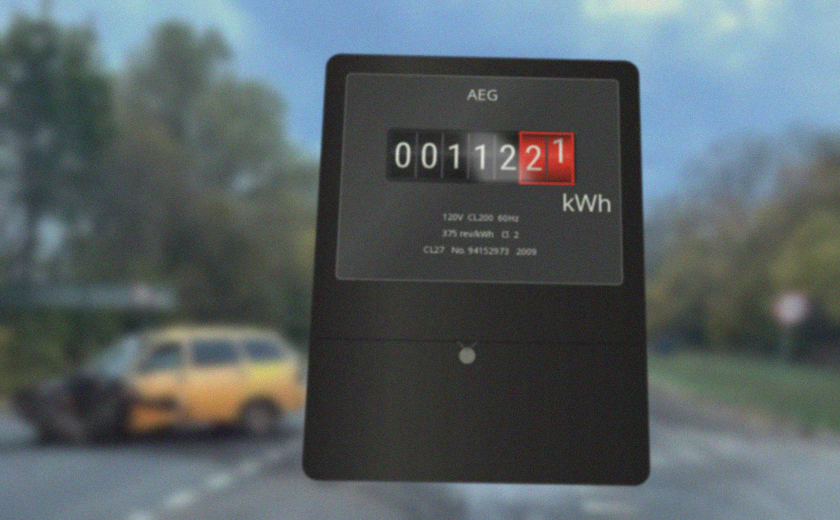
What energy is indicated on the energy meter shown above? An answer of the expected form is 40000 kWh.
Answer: 112.21 kWh
